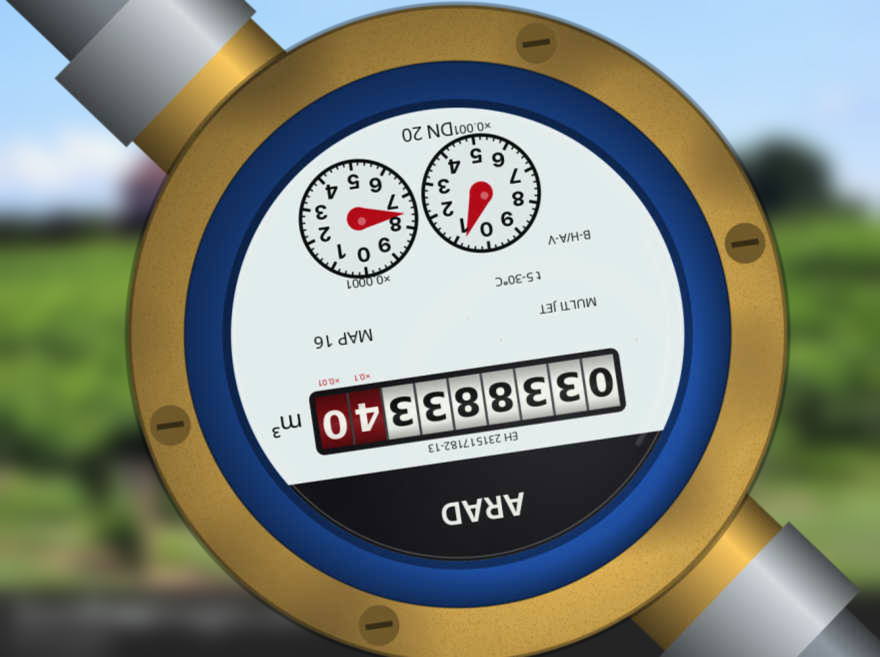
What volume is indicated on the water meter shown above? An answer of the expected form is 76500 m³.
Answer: 338833.4007 m³
